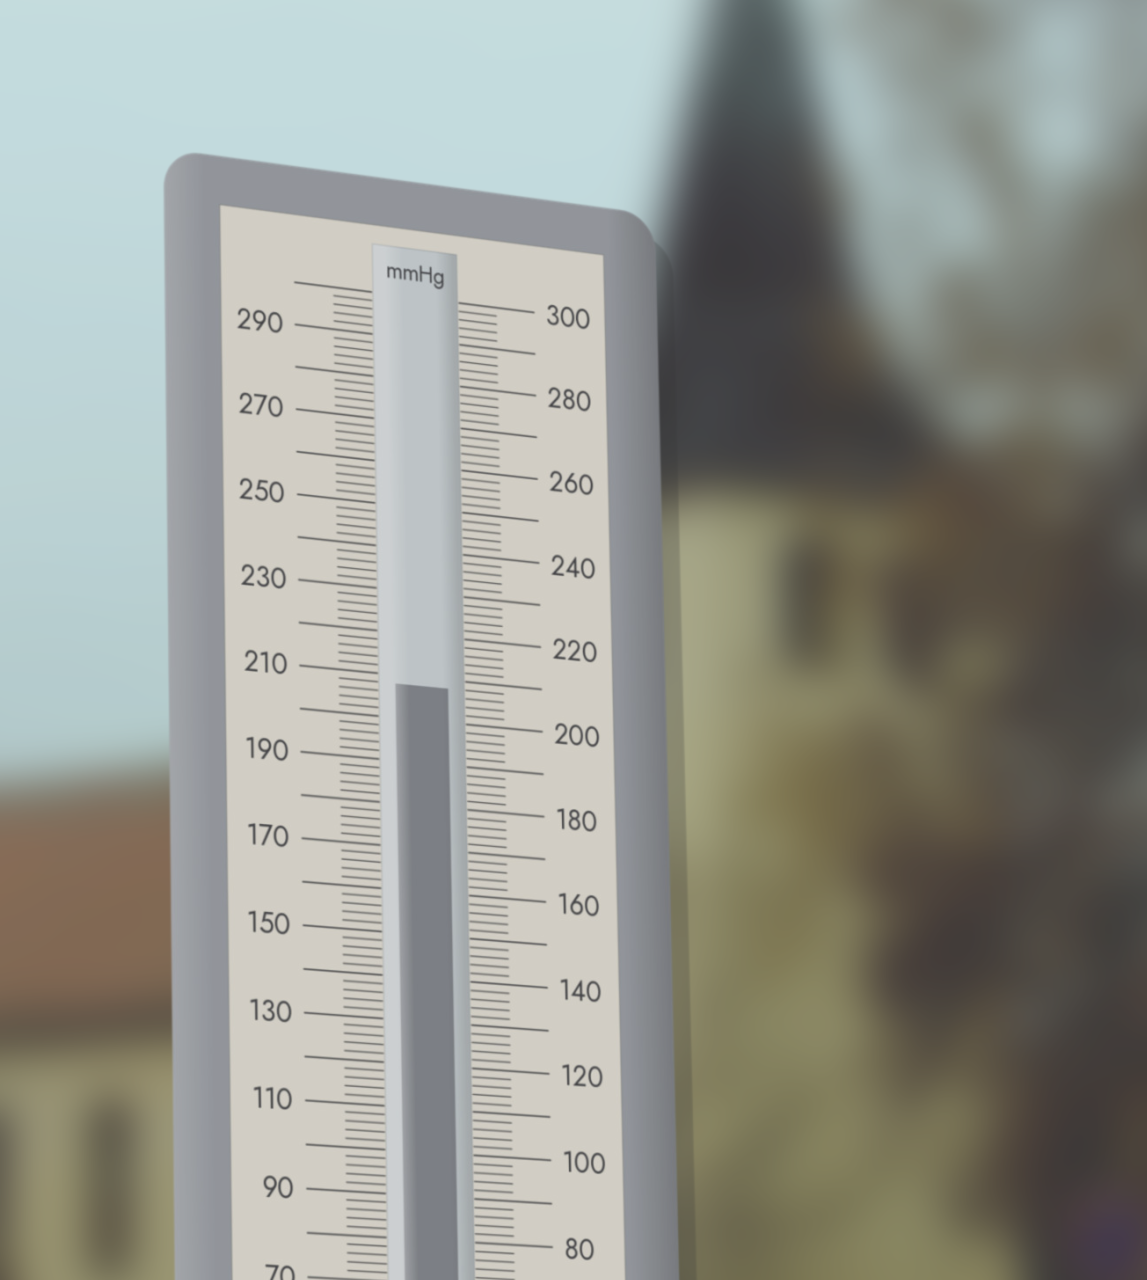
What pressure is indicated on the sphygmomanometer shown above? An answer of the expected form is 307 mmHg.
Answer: 208 mmHg
